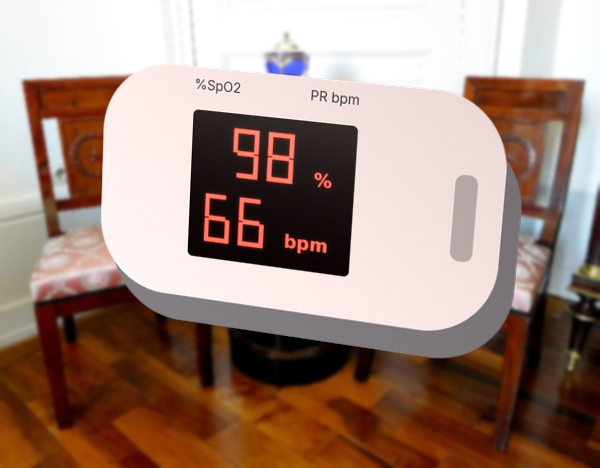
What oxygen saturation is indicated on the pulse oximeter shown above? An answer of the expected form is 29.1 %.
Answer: 98 %
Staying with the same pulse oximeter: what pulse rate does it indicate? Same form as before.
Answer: 66 bpm
